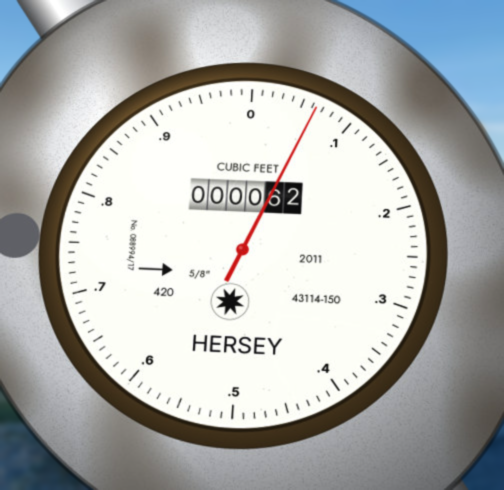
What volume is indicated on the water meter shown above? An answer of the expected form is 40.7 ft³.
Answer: 62.06 ft³
